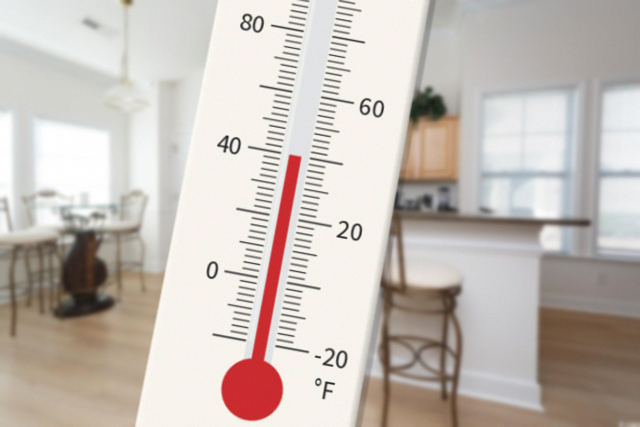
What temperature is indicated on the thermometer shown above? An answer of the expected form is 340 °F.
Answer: 40 °F
